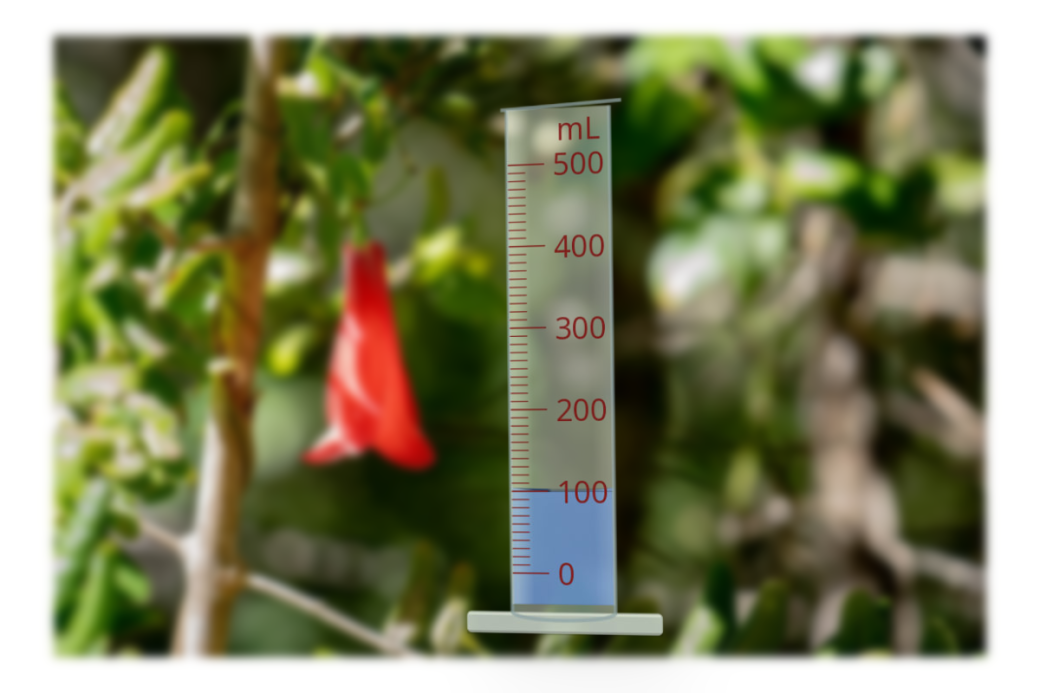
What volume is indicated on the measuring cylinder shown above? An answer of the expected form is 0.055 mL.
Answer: 100 mL
